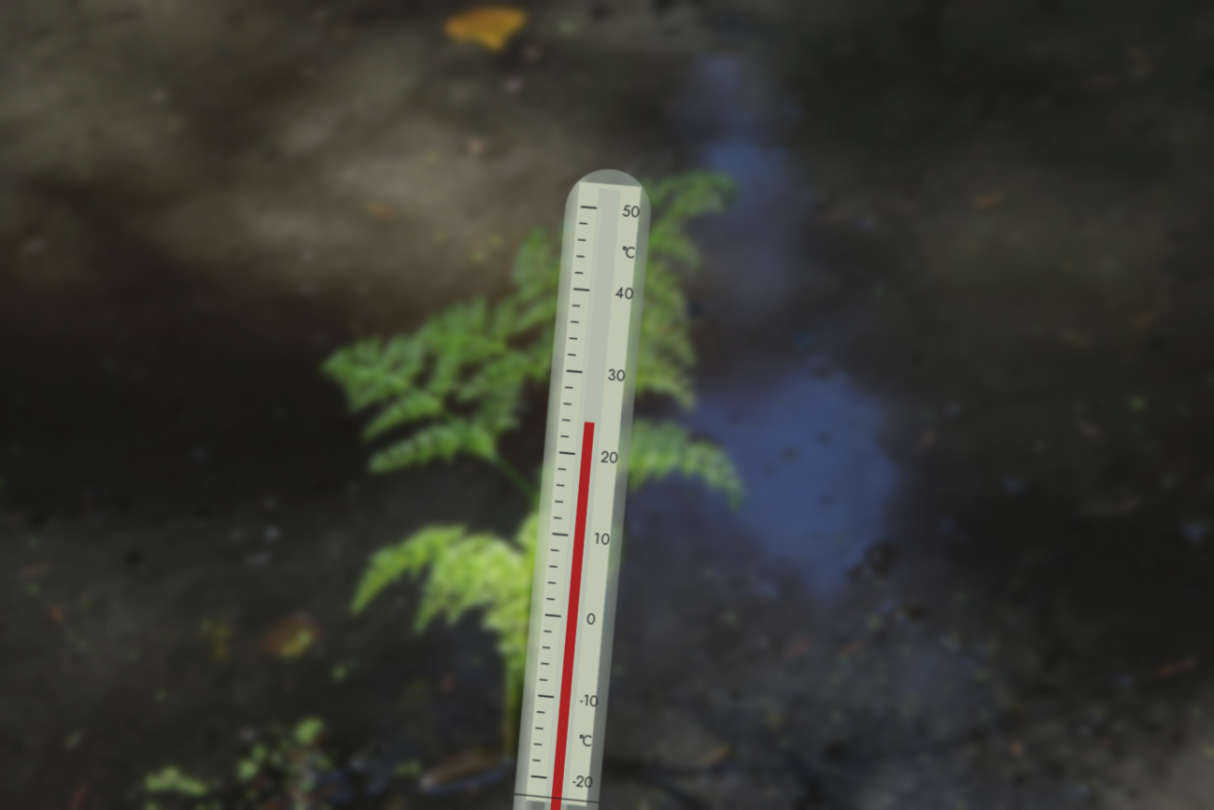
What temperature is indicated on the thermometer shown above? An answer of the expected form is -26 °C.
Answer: 24 °C
